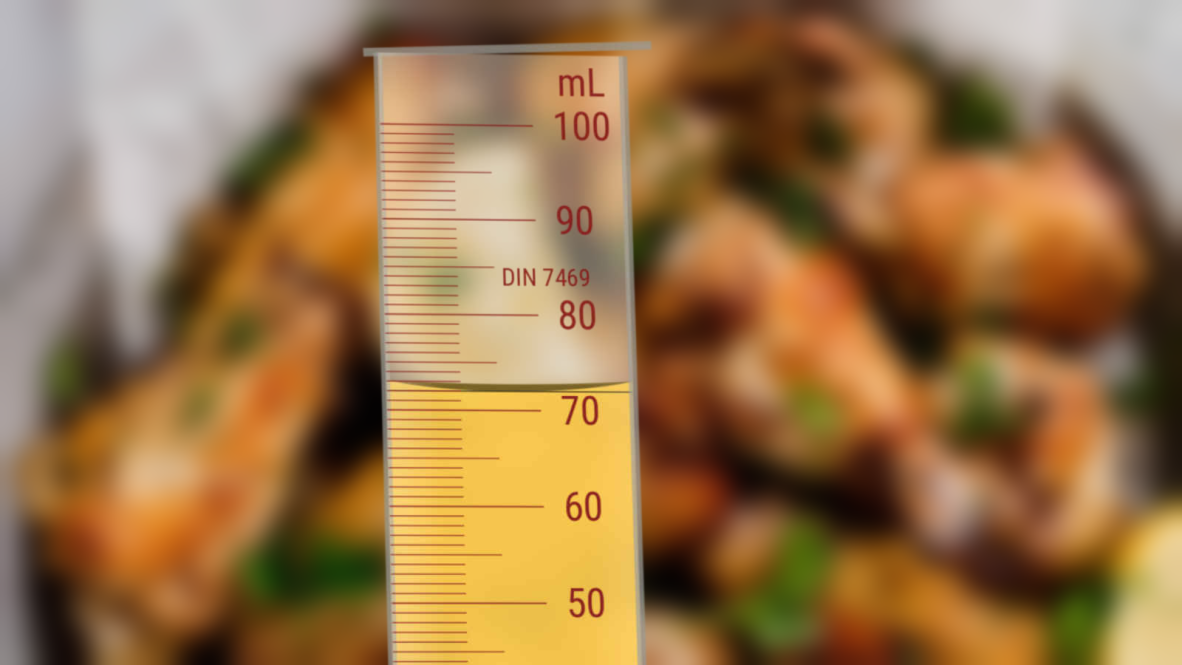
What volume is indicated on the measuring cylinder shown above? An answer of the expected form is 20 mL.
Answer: 72 mL
